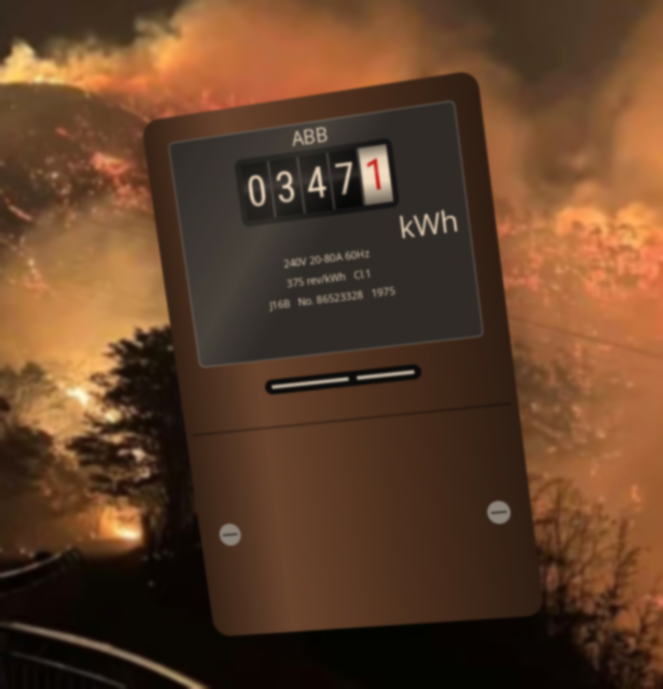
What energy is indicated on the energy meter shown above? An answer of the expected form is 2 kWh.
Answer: 347.1 kWh
